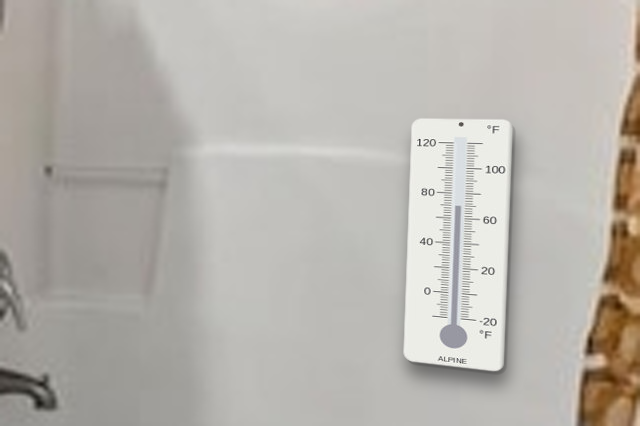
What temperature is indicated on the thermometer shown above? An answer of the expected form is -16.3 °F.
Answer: 70 °F
